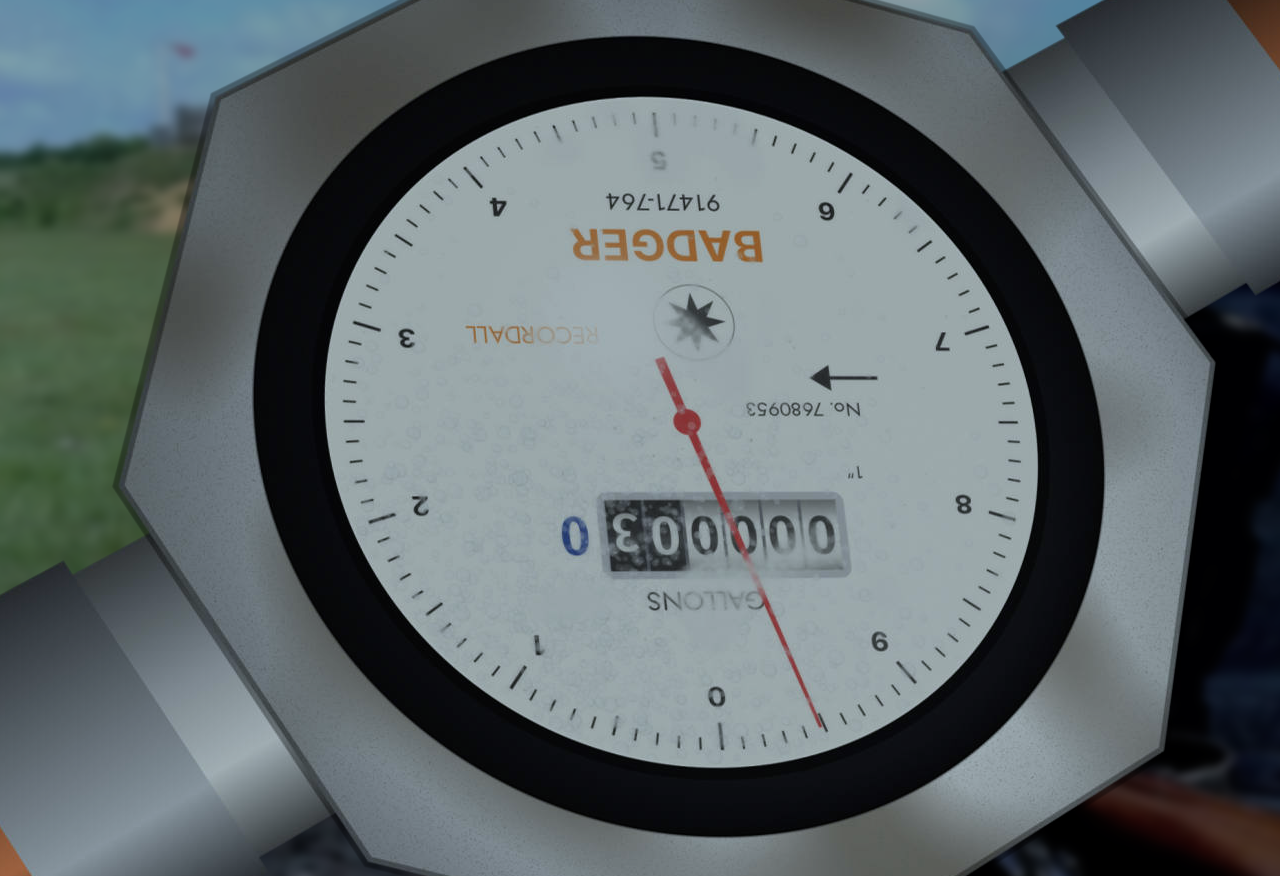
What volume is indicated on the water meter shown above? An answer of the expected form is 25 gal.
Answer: 29.5 gal
